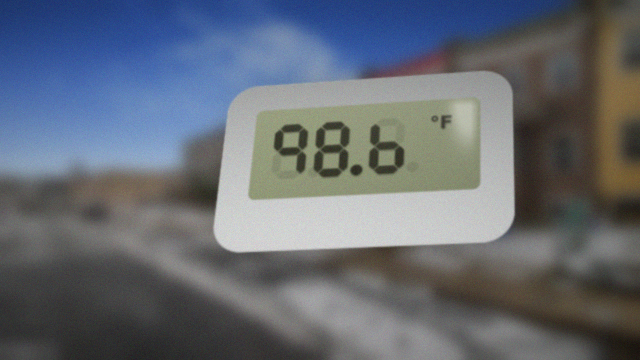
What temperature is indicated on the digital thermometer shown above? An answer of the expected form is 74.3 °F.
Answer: 98.6 °F
